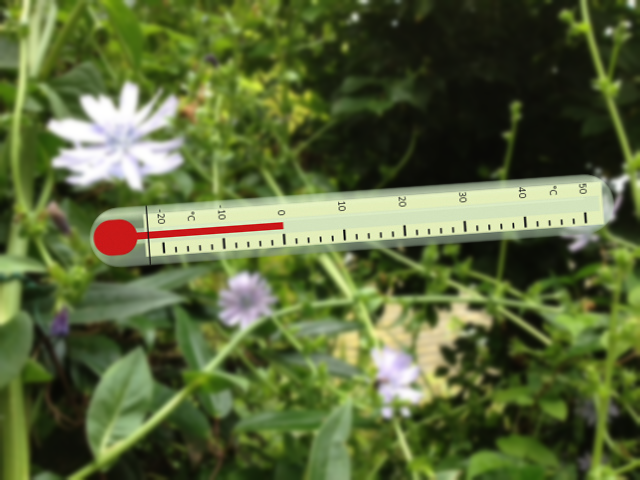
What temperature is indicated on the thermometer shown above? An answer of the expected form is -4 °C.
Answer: 0 °C
